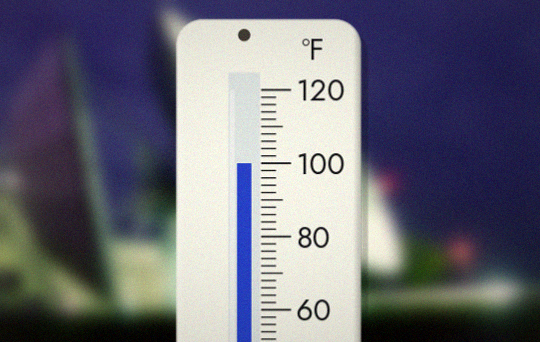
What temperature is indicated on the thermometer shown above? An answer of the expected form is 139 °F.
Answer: 100 °F
